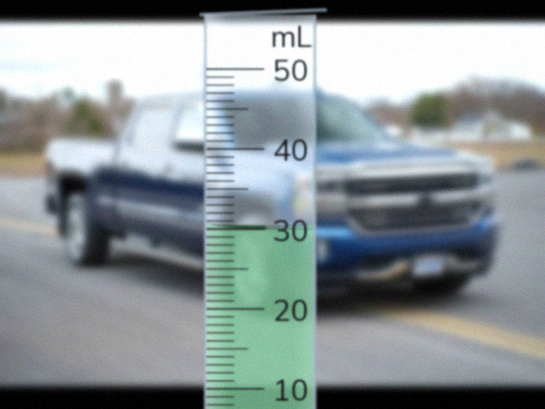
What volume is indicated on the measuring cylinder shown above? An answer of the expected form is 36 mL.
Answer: 30 mL
